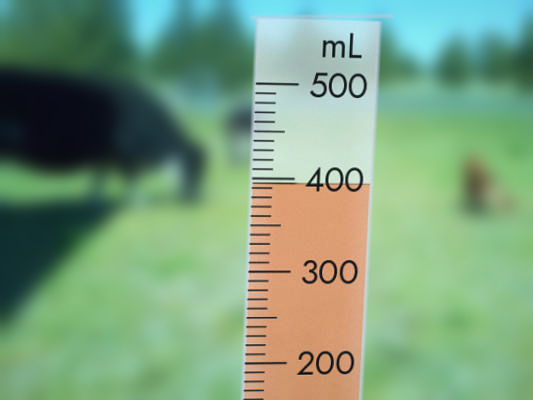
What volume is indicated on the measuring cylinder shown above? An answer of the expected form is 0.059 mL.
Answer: 395 mL
